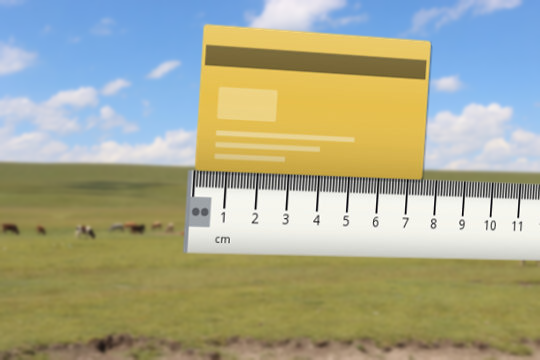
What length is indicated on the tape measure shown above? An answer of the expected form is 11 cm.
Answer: 7.5 cm
